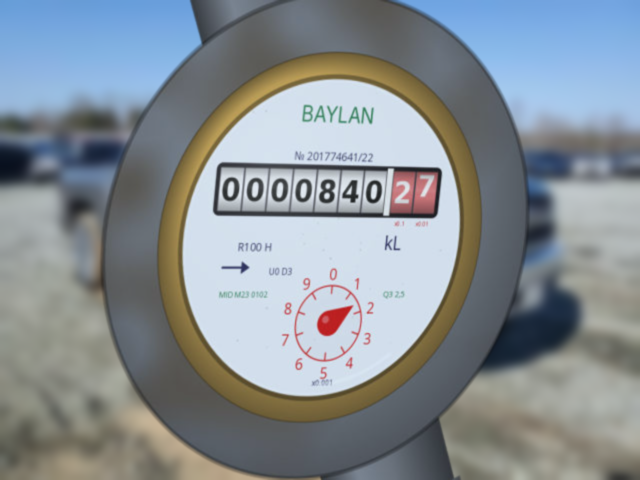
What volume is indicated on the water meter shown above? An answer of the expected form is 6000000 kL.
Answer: 840.271 kL
